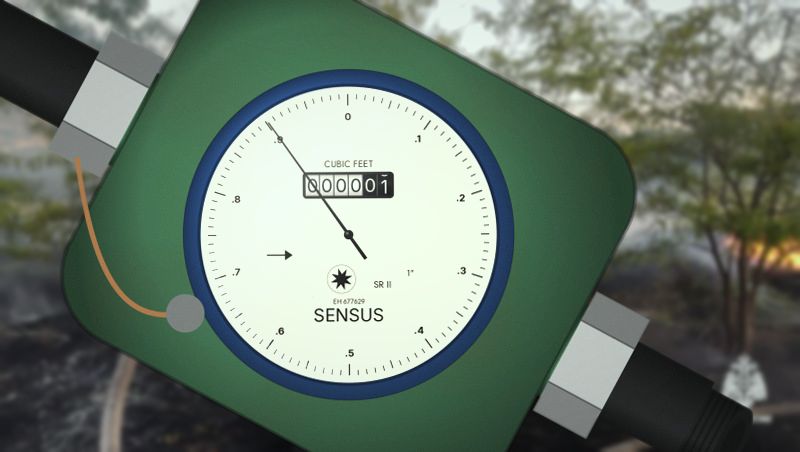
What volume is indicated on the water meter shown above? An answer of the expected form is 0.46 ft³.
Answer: 0.90 ft³
